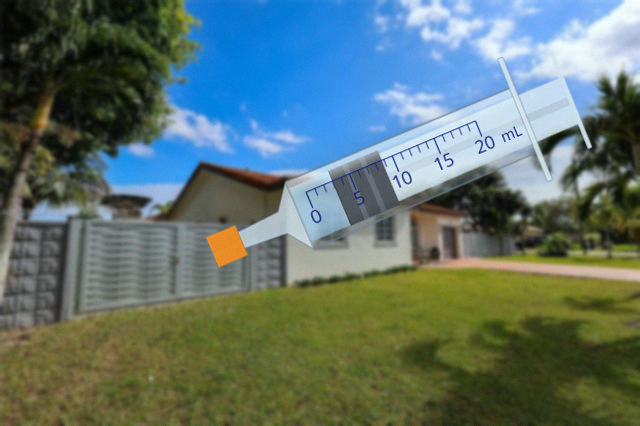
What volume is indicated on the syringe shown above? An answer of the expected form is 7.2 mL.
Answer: 3 mL
